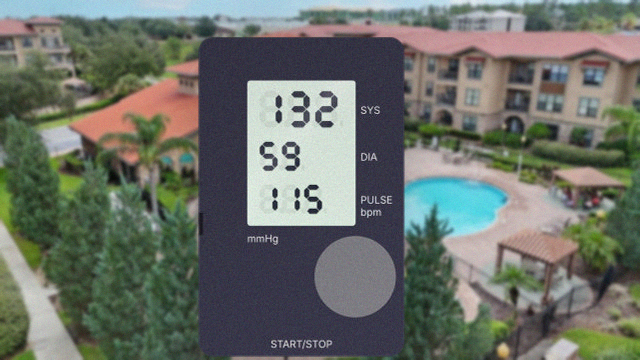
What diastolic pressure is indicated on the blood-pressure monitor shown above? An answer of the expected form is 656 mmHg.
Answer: 59 mmHg
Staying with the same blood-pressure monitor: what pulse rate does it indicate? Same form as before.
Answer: 115 bpm
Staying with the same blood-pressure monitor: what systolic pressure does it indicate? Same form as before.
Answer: 132 mmHg
